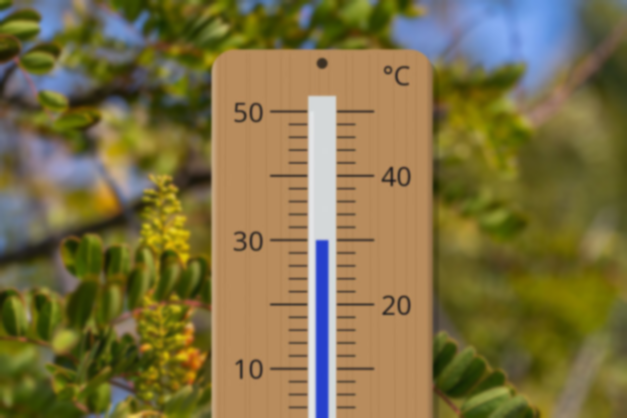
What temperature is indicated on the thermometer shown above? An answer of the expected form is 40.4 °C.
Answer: 30 °C
